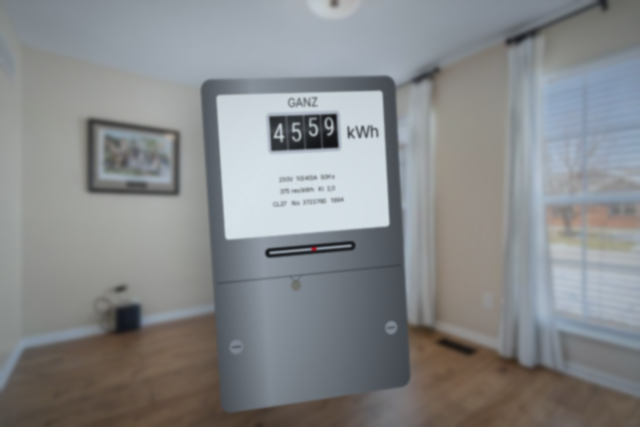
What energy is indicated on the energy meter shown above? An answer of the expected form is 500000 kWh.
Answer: 4559 kWh
